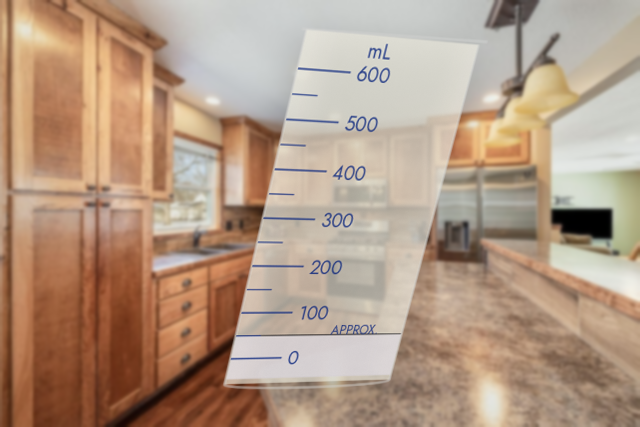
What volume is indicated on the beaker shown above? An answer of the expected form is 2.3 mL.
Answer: 50 mL
